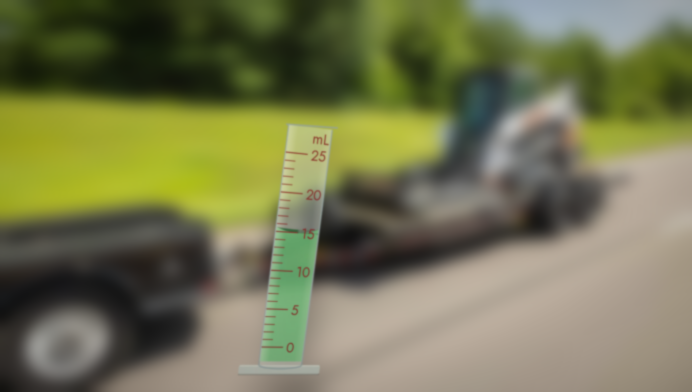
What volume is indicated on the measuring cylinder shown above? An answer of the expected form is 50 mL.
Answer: 15 mL
